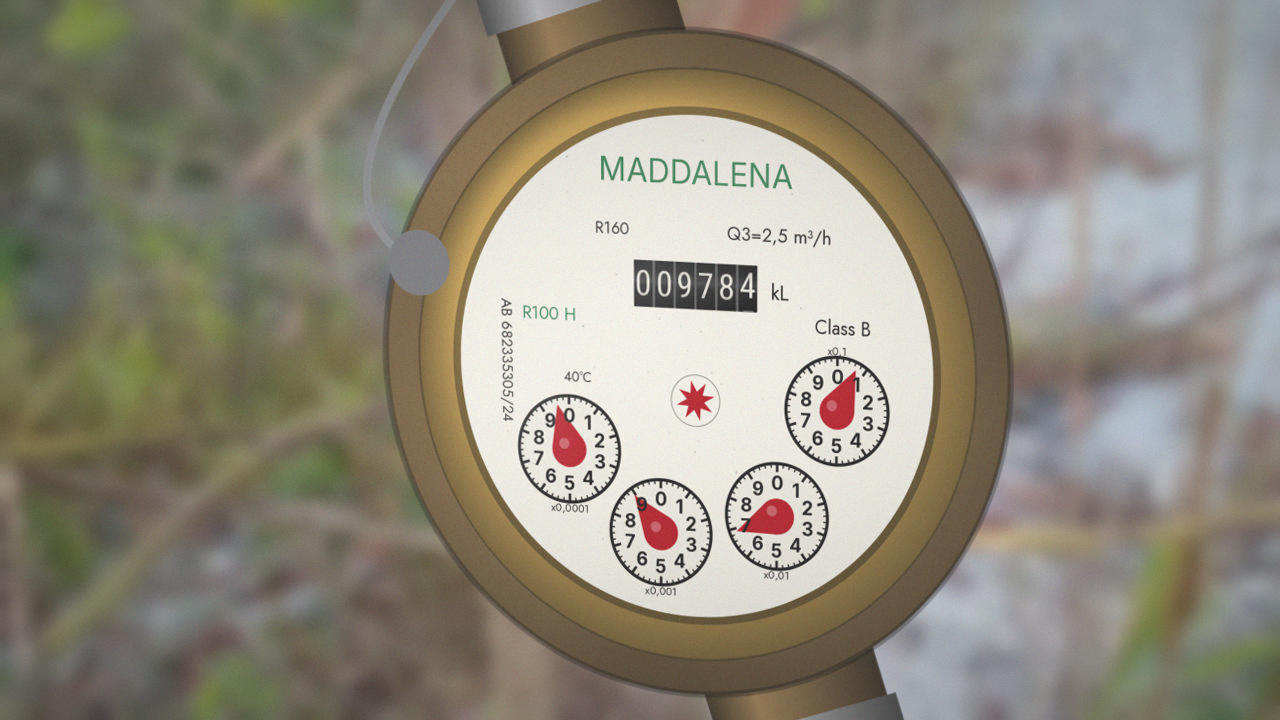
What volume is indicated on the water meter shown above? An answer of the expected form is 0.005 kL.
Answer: 9784.0689 kL
